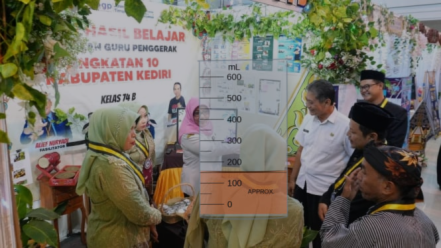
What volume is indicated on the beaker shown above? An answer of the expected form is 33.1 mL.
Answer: 150 mL
